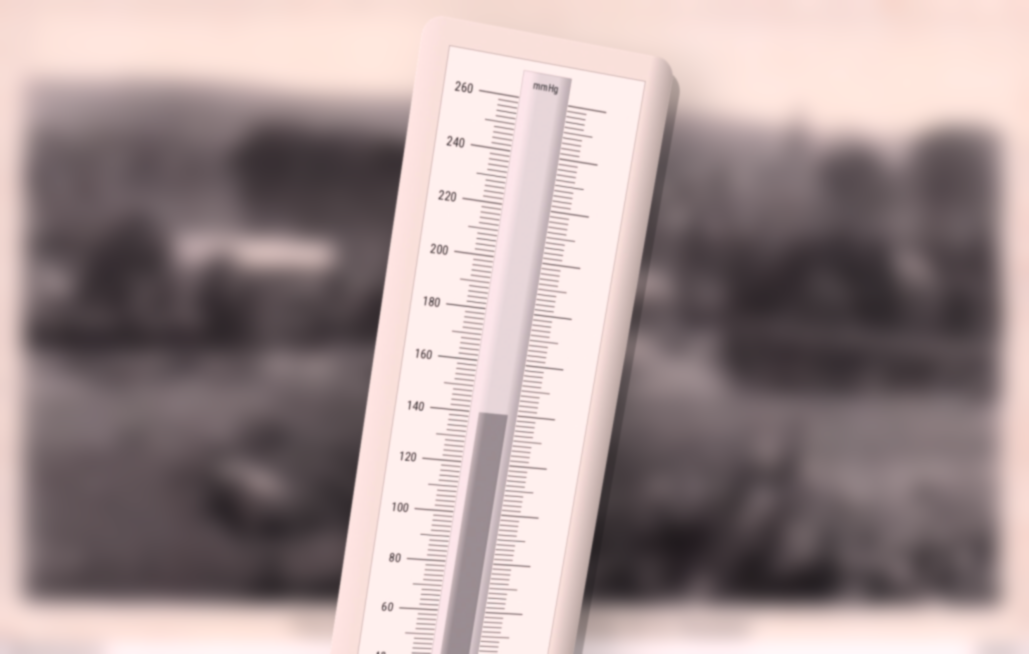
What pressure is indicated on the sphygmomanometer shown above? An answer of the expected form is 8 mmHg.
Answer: 140 mmHg
